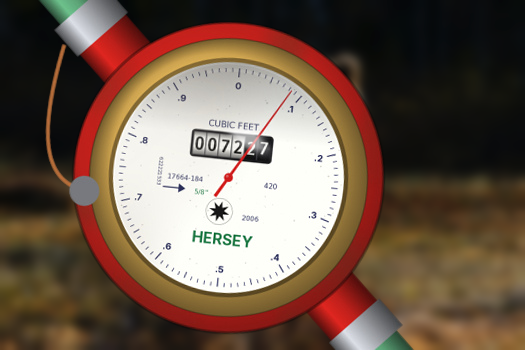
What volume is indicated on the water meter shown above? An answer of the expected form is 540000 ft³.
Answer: 7227.08 ft³
